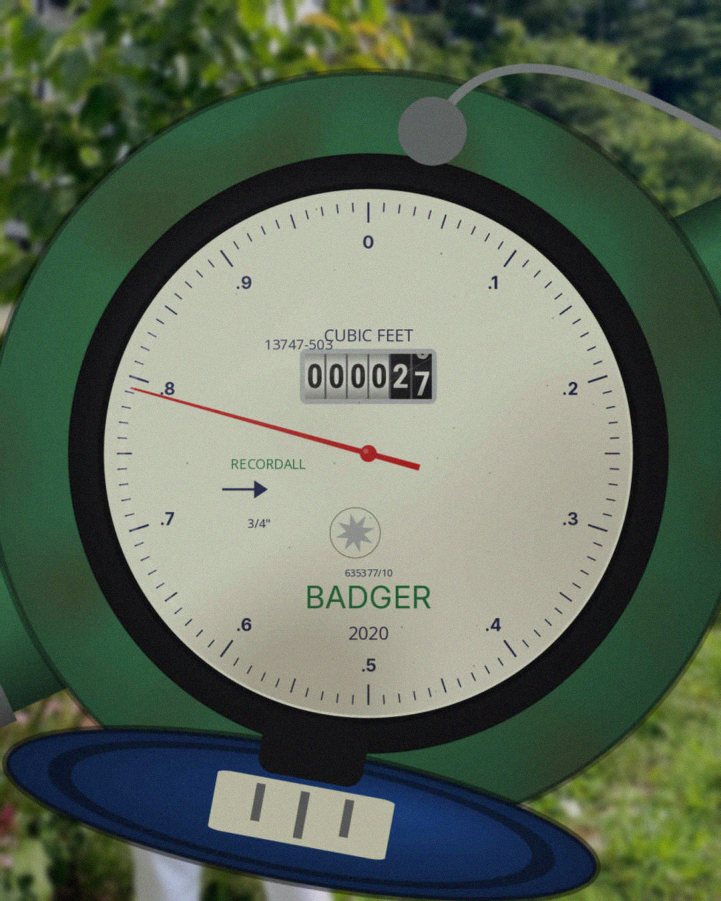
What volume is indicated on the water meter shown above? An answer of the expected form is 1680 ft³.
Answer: 26.79 ft³
